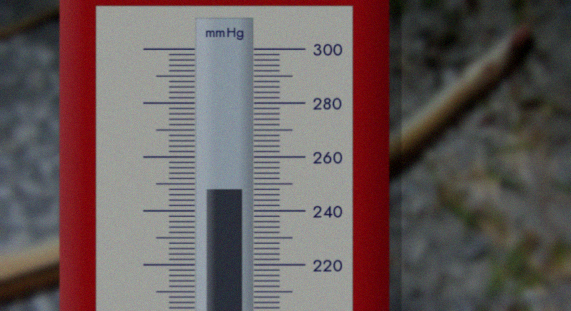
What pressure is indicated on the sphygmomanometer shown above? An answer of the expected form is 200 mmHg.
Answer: 248 mmHg
